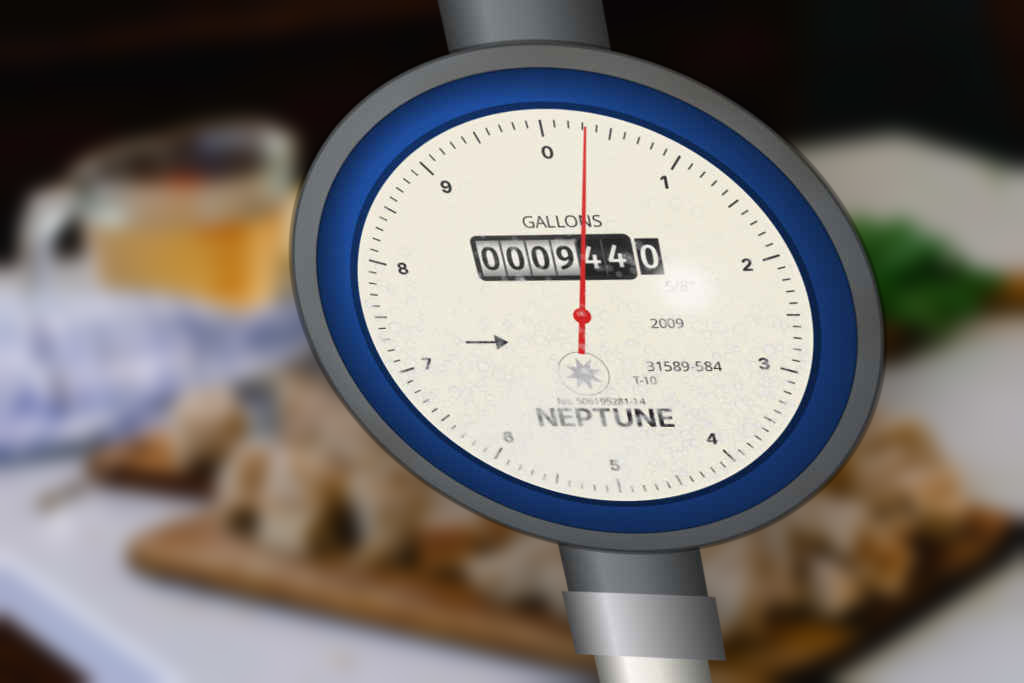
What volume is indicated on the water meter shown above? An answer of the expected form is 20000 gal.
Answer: 9440.3 gal
